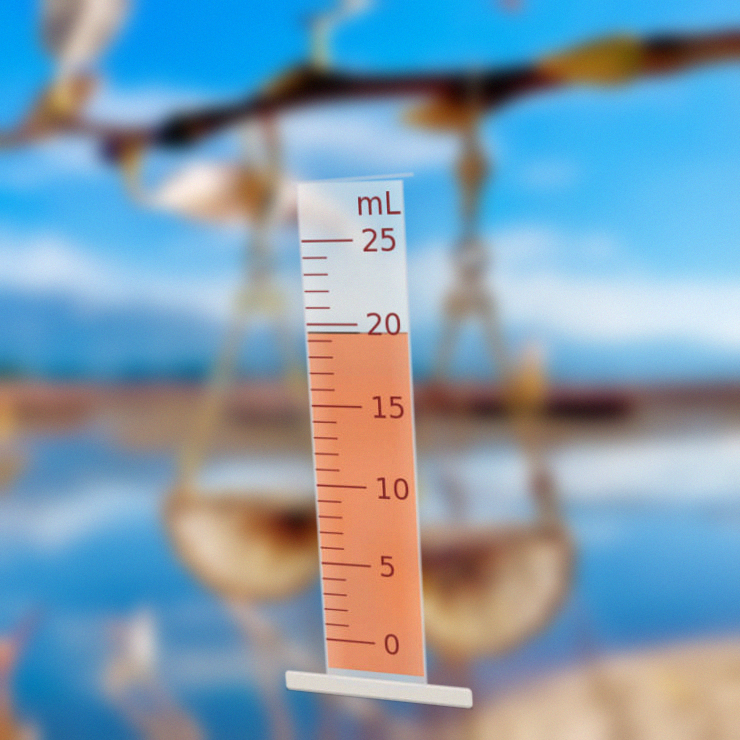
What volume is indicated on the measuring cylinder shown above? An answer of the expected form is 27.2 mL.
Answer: 19.5 mL
